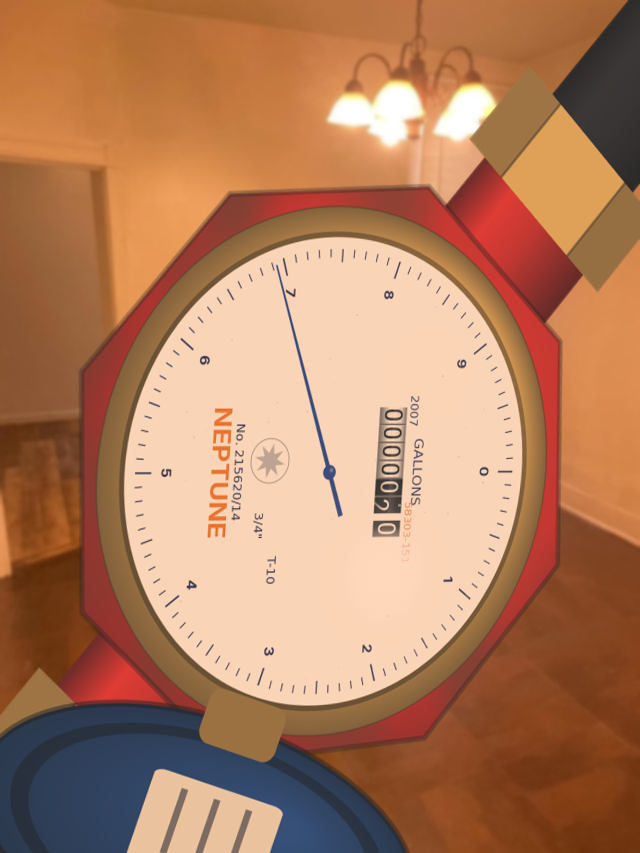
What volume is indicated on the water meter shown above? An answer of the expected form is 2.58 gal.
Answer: 16.9 gal
